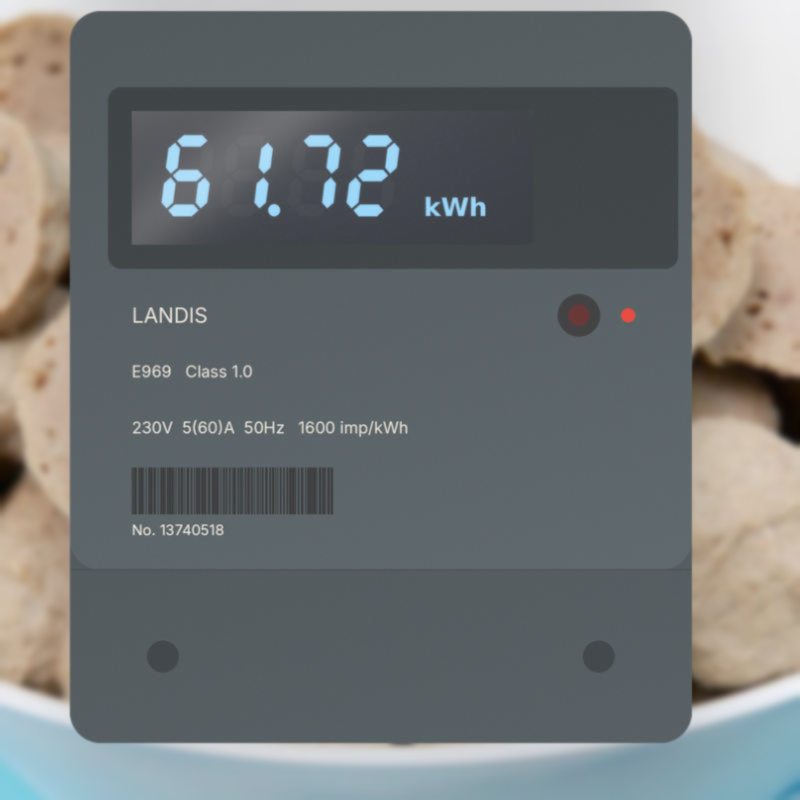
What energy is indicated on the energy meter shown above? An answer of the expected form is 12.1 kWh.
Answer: 61.72 kWh
